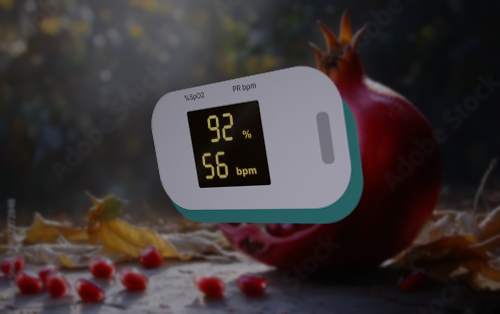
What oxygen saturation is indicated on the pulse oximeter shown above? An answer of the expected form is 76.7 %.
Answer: 92 %
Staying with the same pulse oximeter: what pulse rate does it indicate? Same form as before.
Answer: 56 bpm
